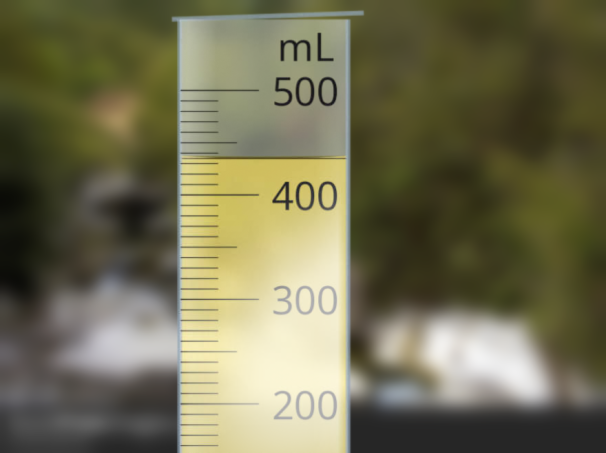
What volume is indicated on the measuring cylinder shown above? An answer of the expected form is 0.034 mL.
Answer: 435 mL
